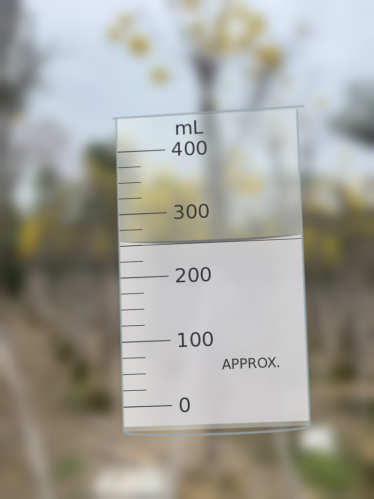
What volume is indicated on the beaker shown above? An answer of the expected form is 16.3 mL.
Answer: 250 mL
